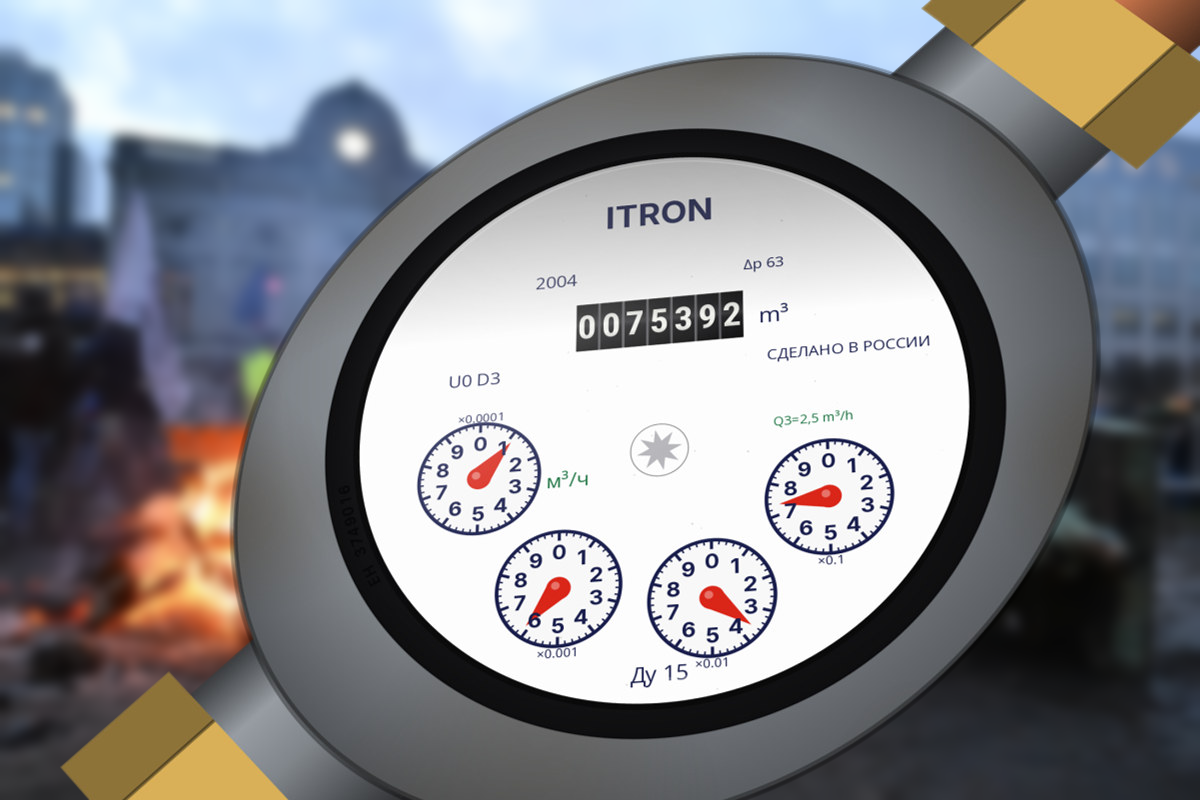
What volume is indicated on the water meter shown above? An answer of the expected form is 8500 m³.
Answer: 75392.7361 m³
